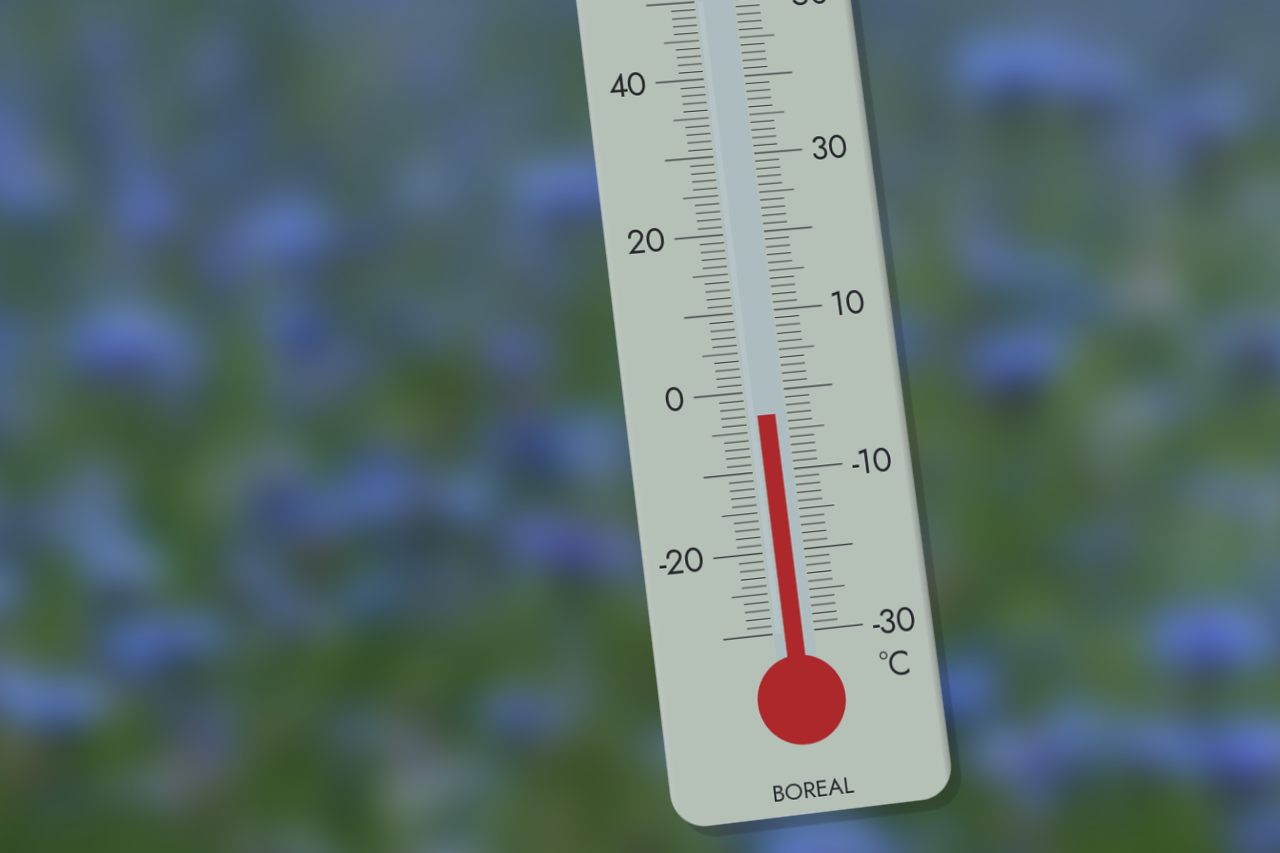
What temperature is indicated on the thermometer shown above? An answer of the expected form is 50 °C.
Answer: -3 °C
